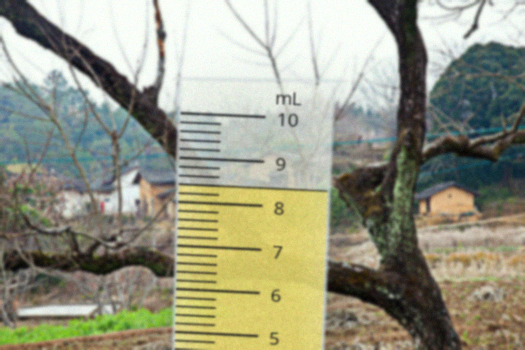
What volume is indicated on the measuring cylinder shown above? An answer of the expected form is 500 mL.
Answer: 8.4 mL
